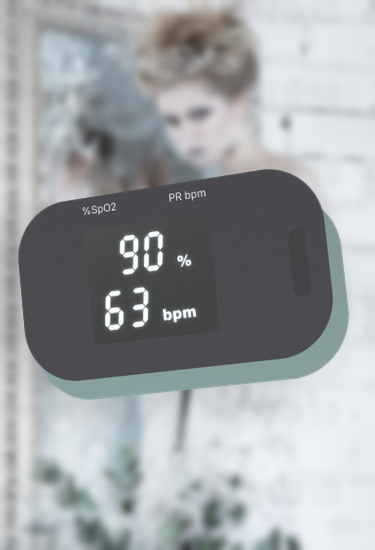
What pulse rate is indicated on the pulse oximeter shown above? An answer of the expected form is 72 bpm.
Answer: 63 bpm
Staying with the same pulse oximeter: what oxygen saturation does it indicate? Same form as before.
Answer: 90 %
